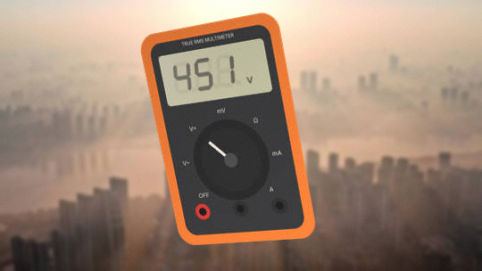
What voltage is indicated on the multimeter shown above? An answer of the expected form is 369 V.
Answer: 451 V
